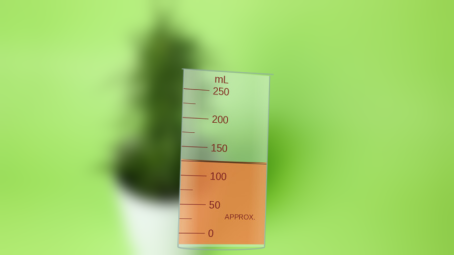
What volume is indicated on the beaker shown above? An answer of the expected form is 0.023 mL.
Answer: 125 mL
